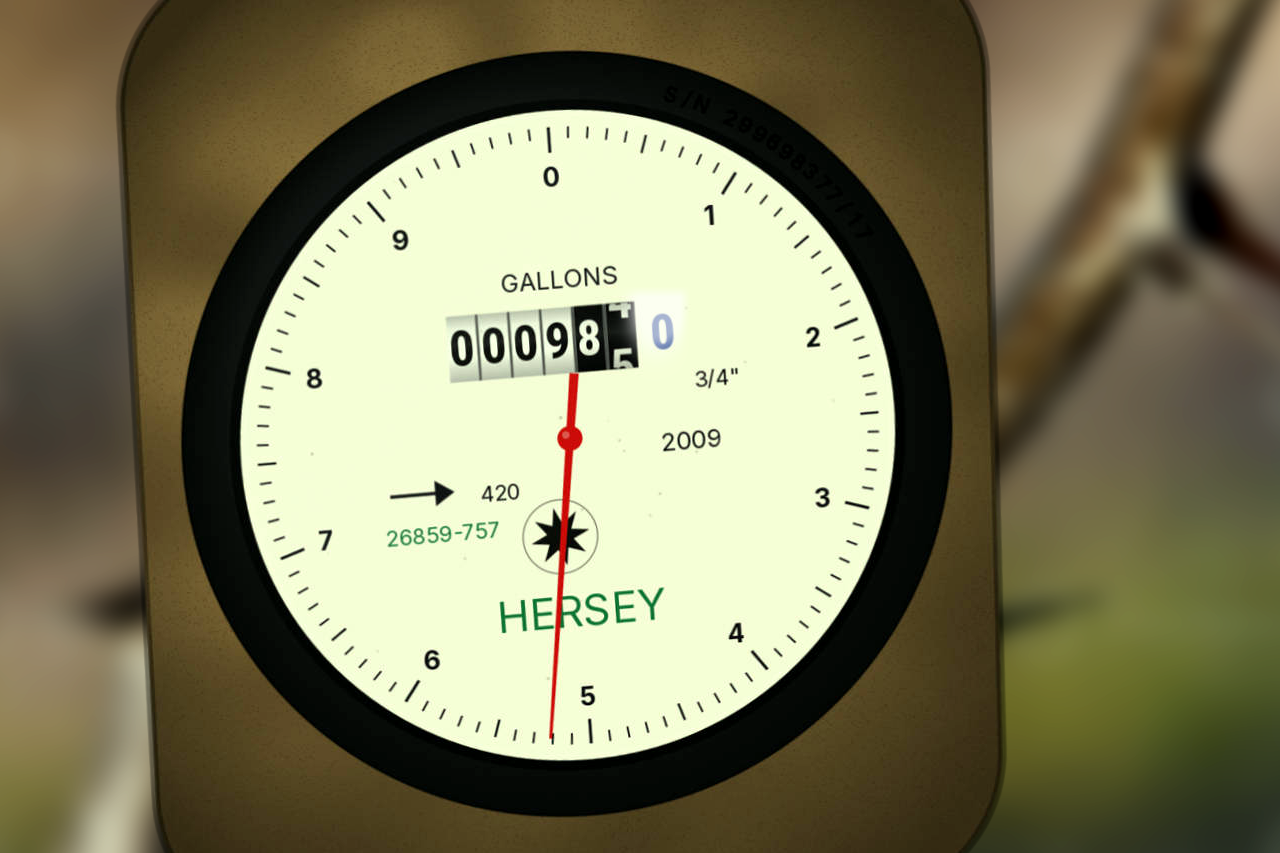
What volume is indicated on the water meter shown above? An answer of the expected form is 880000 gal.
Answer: 9845.2 gal
